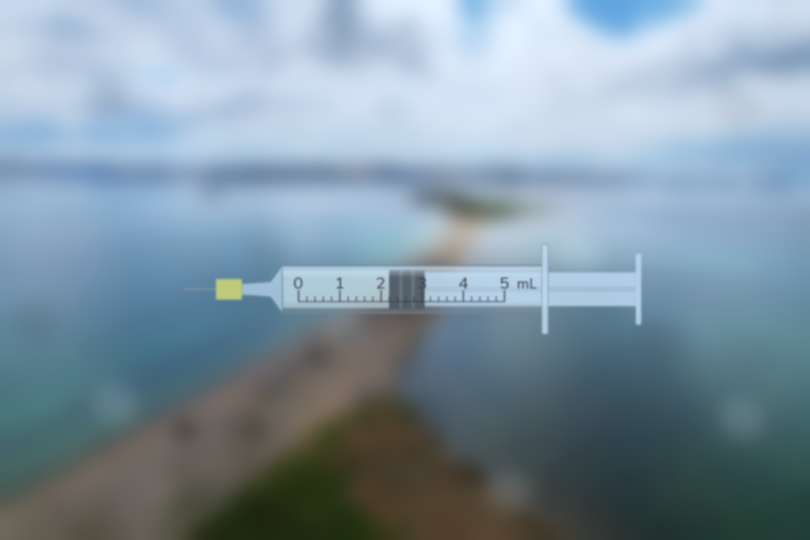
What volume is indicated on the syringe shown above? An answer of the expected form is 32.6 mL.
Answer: 2.2 mL
